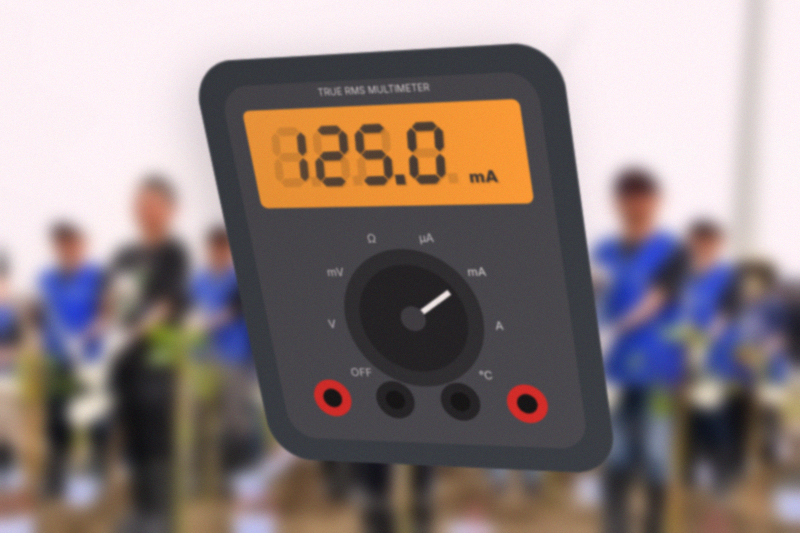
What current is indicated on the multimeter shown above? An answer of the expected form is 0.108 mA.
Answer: 125.0 mA
